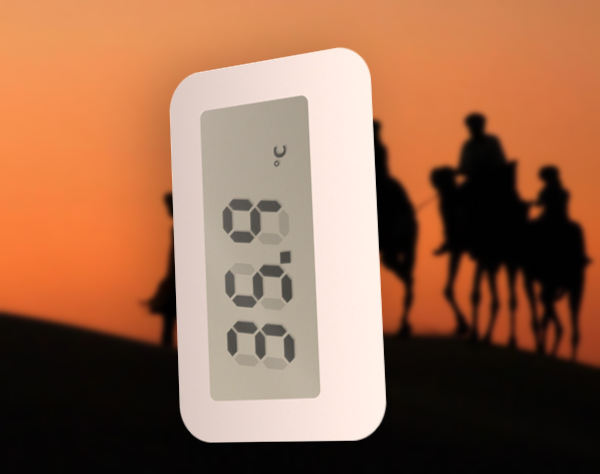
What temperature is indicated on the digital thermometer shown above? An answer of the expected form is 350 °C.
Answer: 35.9 °C
